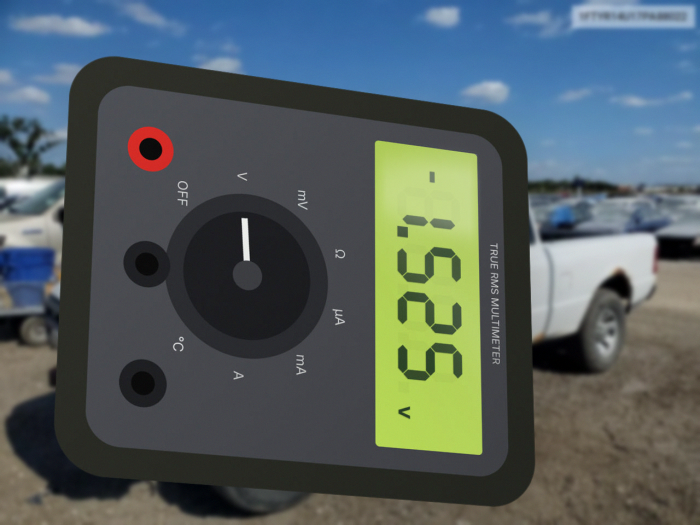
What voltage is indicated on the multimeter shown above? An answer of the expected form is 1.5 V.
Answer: -1.525 V
